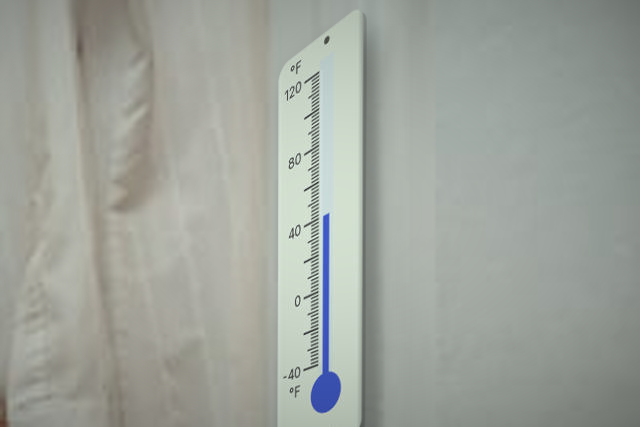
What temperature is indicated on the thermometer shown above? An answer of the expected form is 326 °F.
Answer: 40 °F
